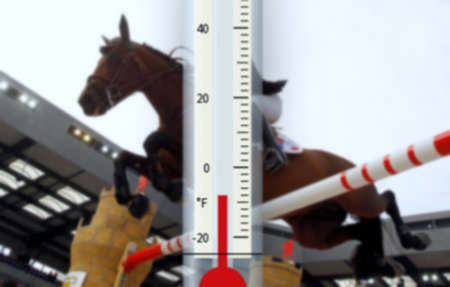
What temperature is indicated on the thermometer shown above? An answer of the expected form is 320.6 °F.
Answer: -8 °F
